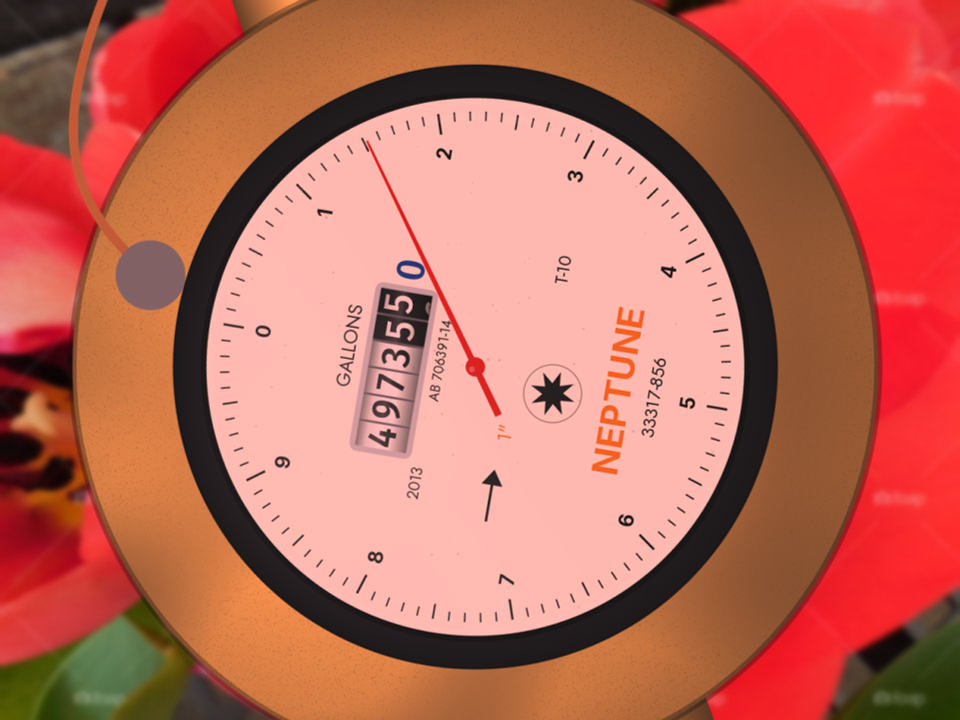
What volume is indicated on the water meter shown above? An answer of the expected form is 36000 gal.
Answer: 4973551.5 gal
